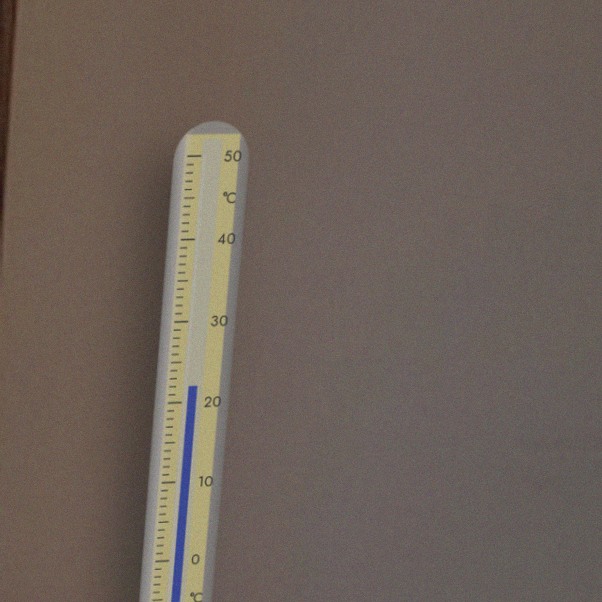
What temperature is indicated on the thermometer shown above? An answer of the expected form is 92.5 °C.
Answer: 22 °C
